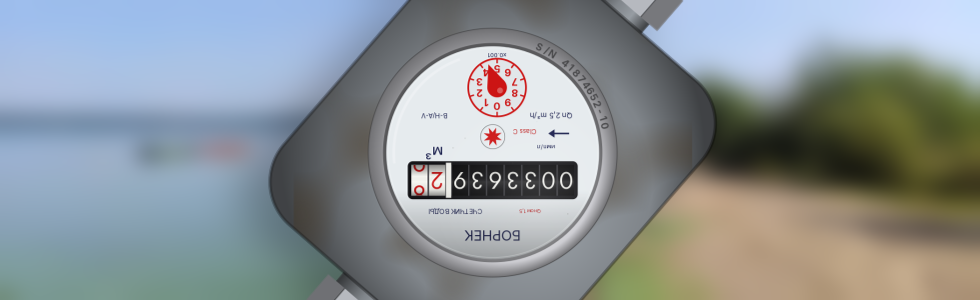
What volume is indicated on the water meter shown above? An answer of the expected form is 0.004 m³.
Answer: 33639.284 m³
